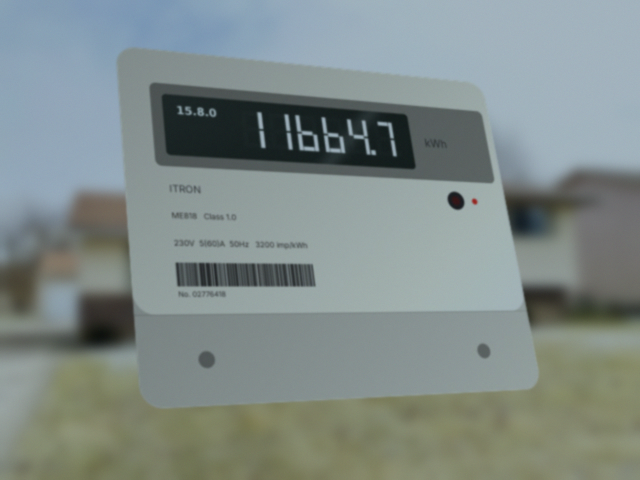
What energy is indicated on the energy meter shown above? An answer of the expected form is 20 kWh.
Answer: 11664.7 kWh
